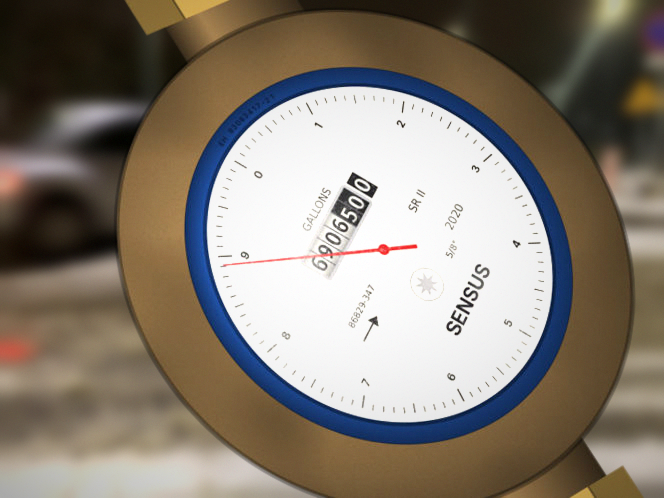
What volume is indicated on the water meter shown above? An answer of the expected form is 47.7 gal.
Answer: 6906498.9 gal
